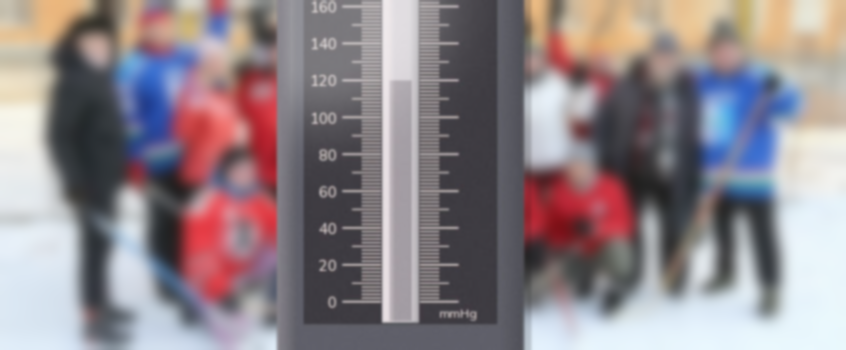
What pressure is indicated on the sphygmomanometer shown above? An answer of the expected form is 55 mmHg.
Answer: 120 mmHg
